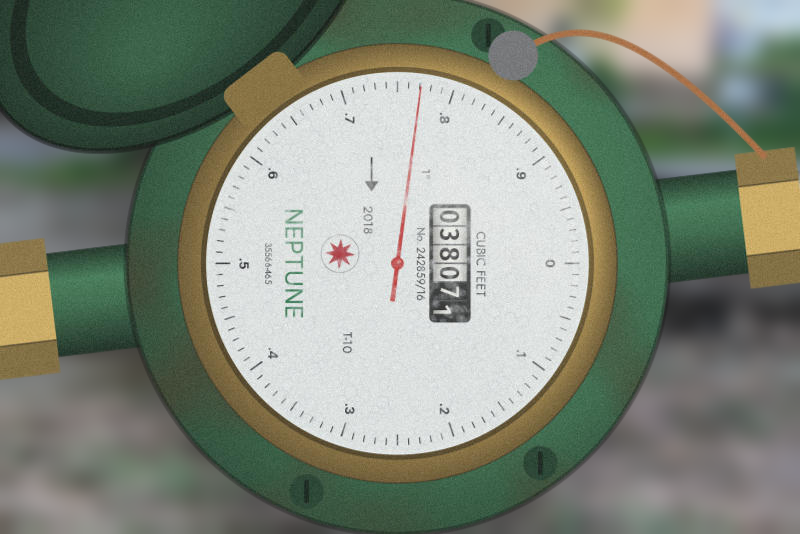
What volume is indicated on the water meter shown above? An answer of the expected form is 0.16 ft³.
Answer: 38070.77 ft³
